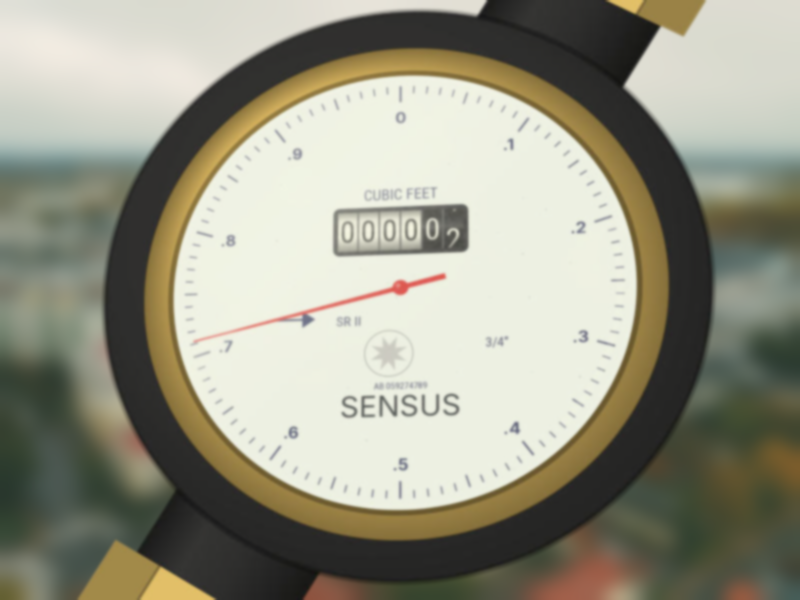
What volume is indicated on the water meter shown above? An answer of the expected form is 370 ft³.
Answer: 1.71 ft³
